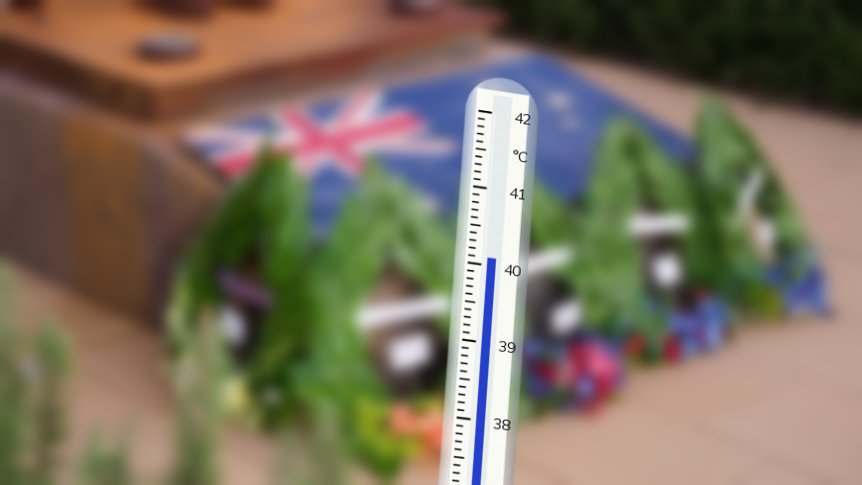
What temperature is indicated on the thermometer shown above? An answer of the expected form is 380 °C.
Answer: 40.1 °C
